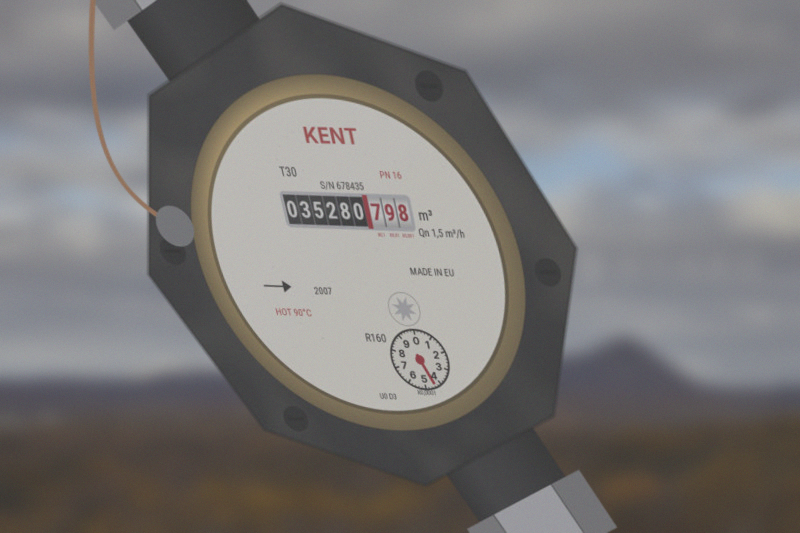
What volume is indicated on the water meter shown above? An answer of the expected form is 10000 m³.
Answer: 35280.7984 m³
